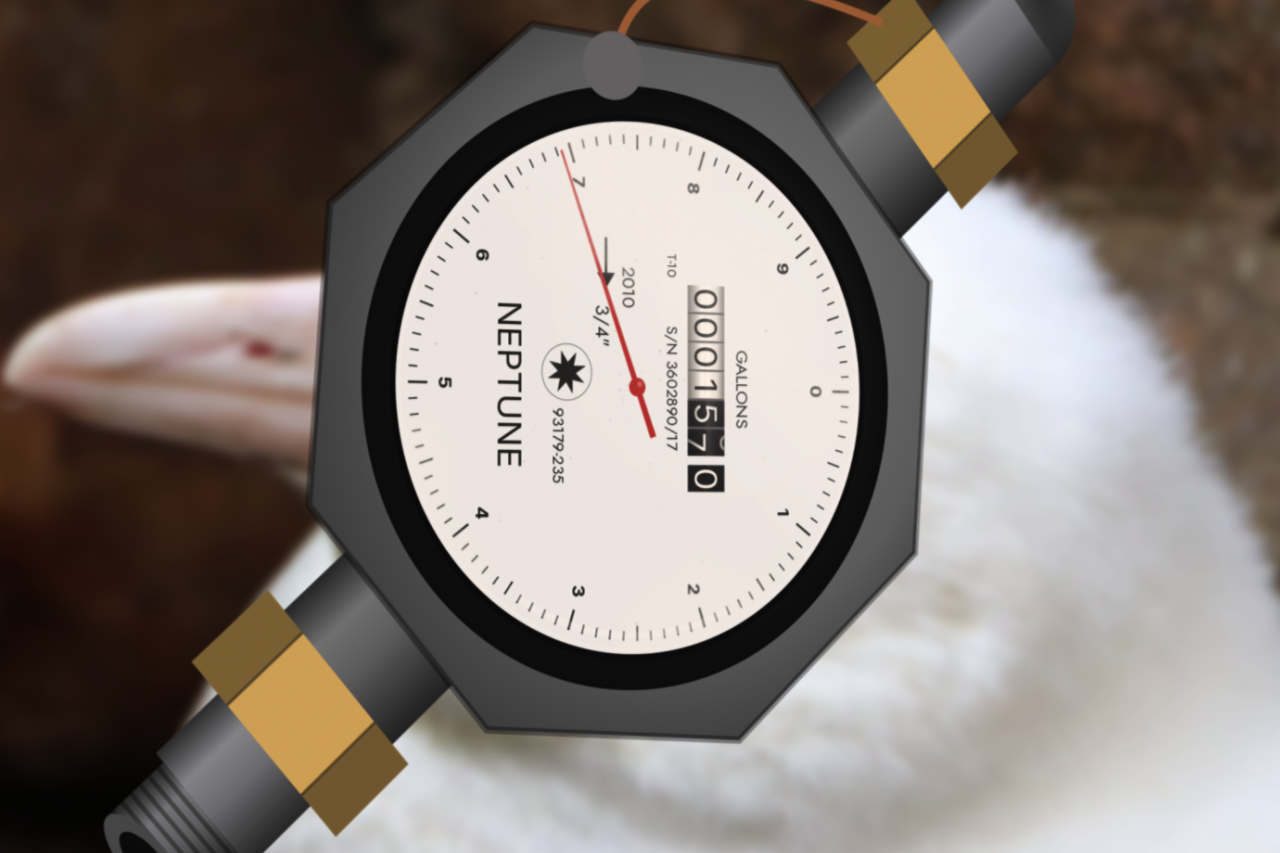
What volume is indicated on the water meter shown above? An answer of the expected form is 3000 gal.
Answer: 1566.9 gal
